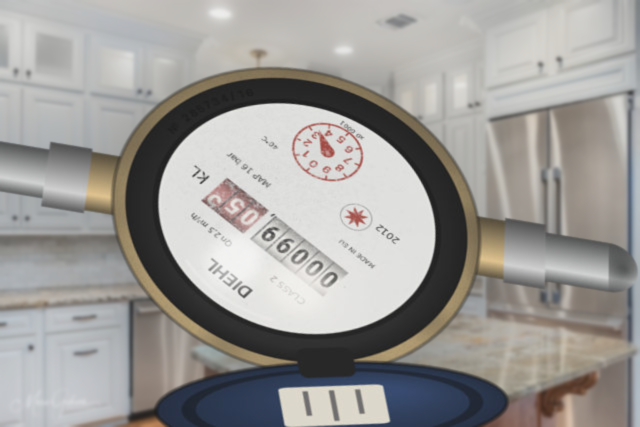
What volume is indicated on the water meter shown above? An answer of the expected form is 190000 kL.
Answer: 99.0553 kL
